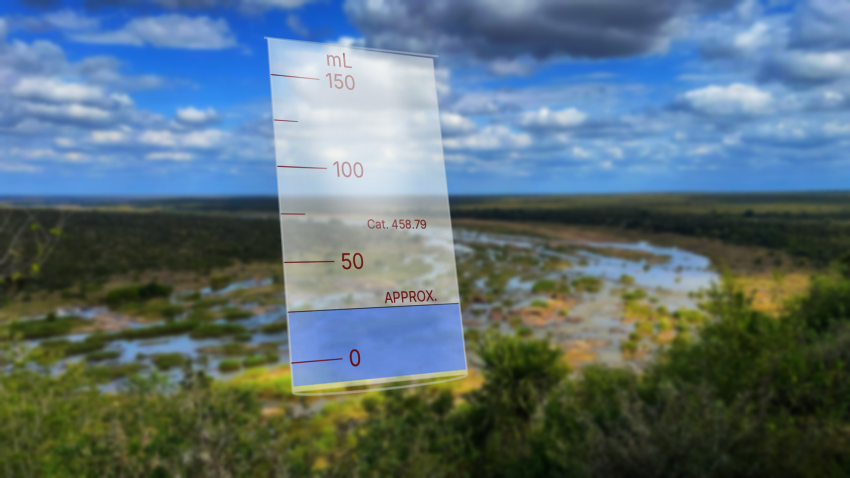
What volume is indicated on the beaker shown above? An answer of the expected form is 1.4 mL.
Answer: 25 mL
